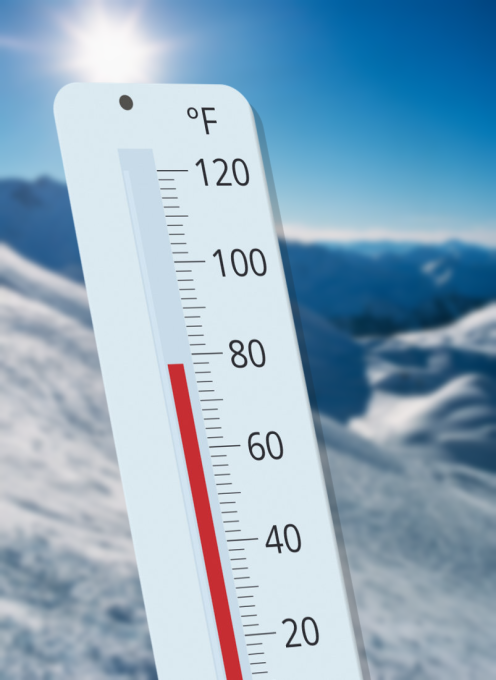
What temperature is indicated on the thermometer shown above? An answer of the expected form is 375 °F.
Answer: 78 °F
